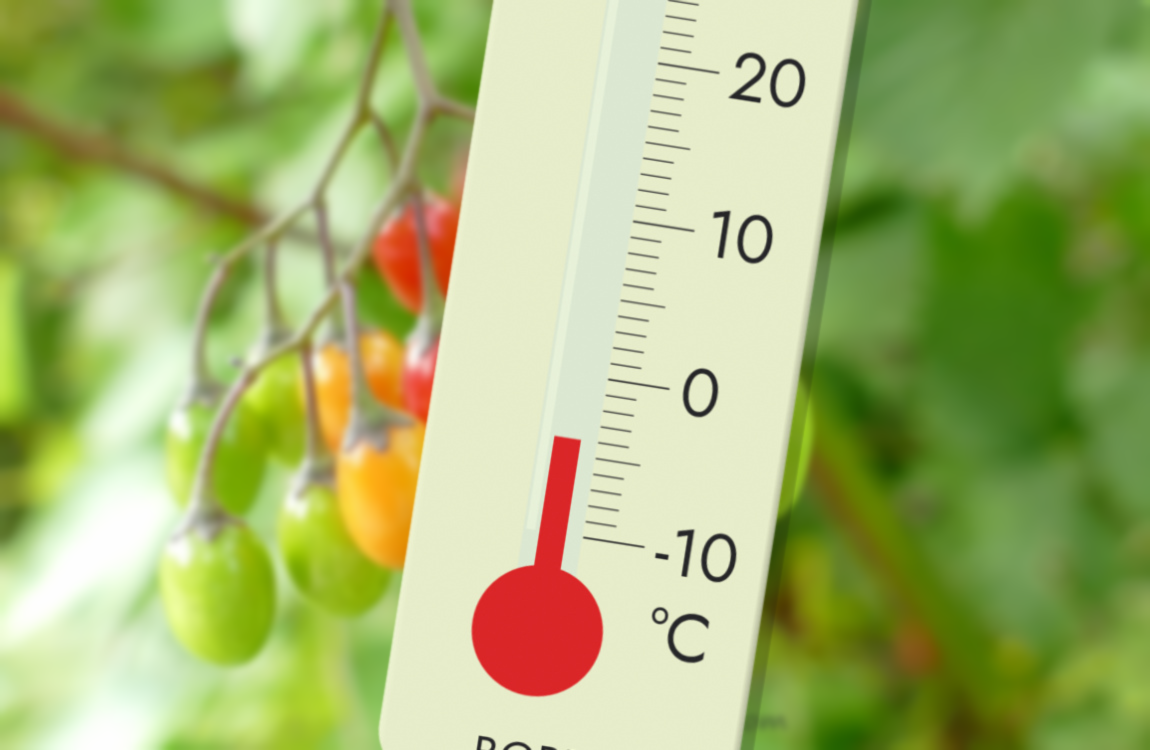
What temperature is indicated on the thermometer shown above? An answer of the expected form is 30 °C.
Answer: -4 °C
